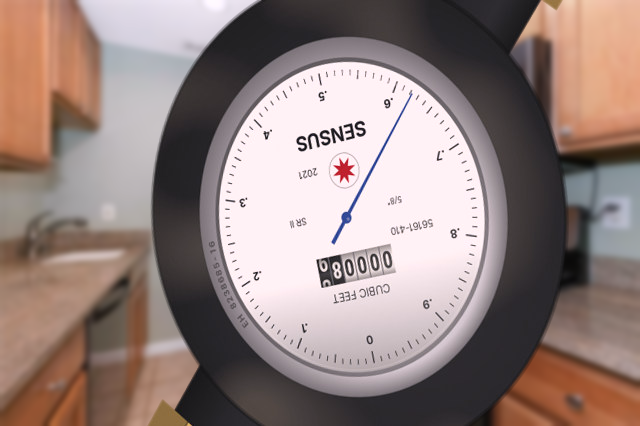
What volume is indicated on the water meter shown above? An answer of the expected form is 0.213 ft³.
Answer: 88.62 ft³
